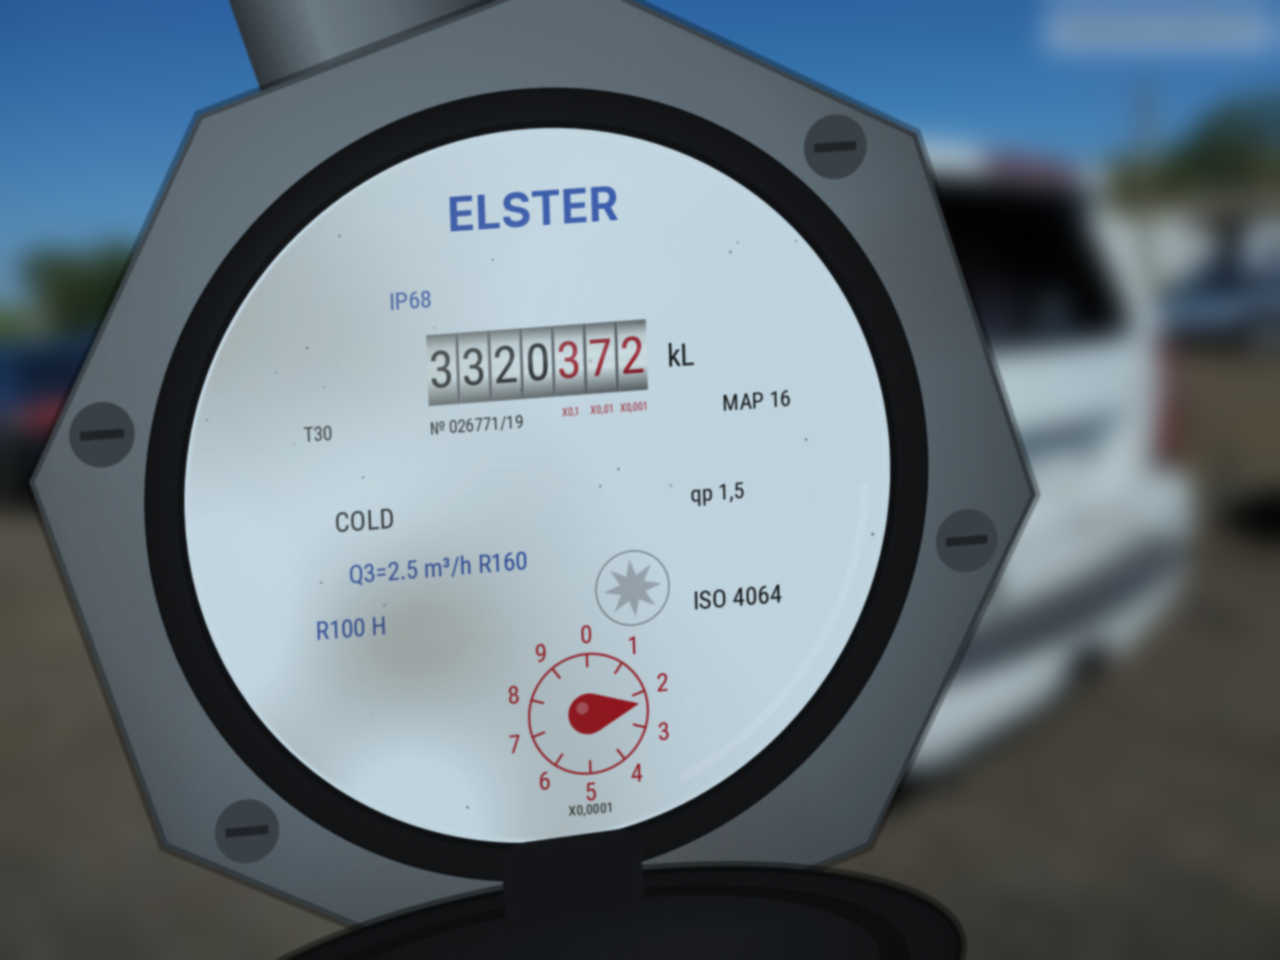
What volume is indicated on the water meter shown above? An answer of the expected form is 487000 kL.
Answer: 3320.3722 kL
